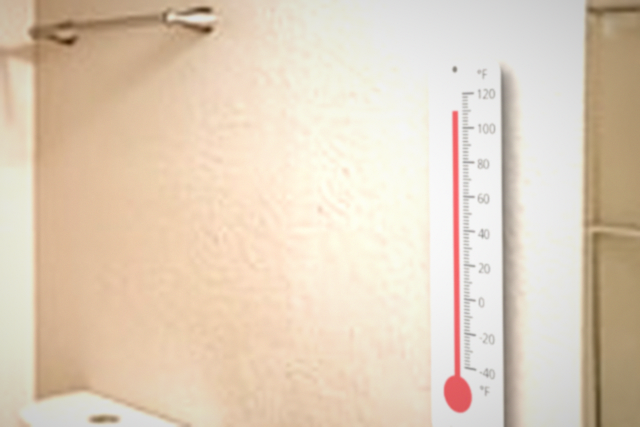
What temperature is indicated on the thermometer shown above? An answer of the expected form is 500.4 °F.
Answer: 110 °F
